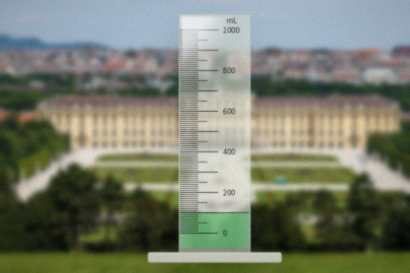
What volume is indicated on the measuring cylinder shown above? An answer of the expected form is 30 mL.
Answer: 100 mL
